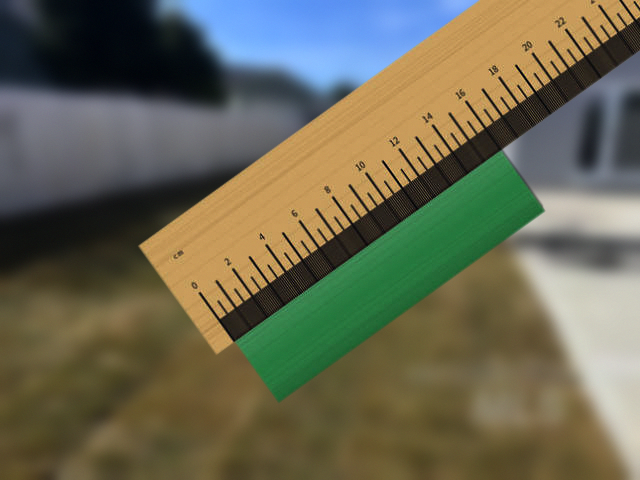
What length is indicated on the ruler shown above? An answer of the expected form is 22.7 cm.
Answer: 16 cm
